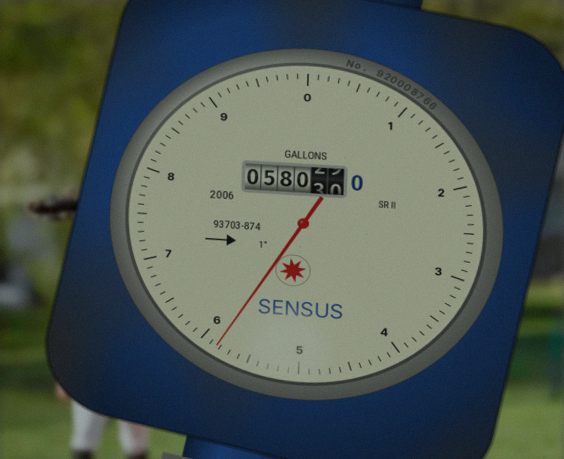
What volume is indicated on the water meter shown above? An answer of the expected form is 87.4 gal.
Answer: 580295.8 gal
